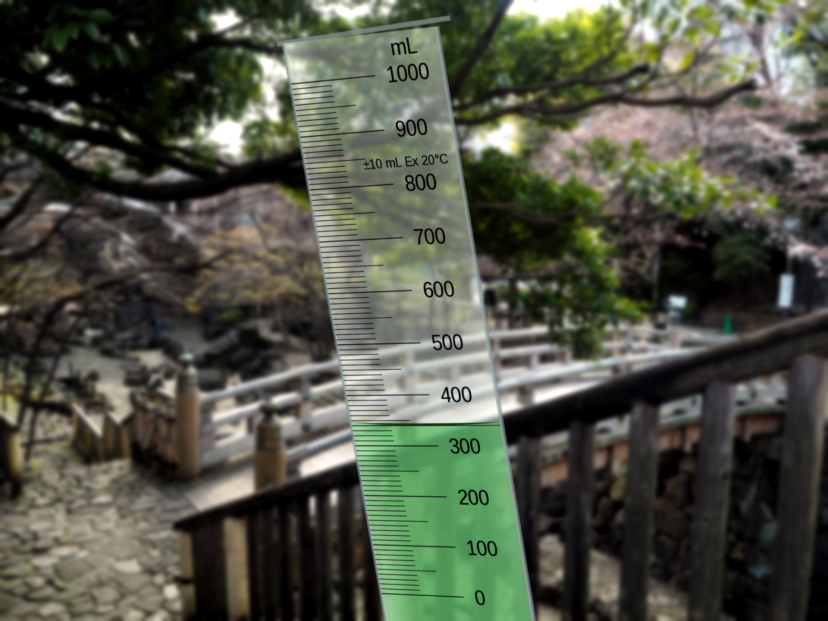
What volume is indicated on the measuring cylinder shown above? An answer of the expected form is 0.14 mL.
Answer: 340 mL
